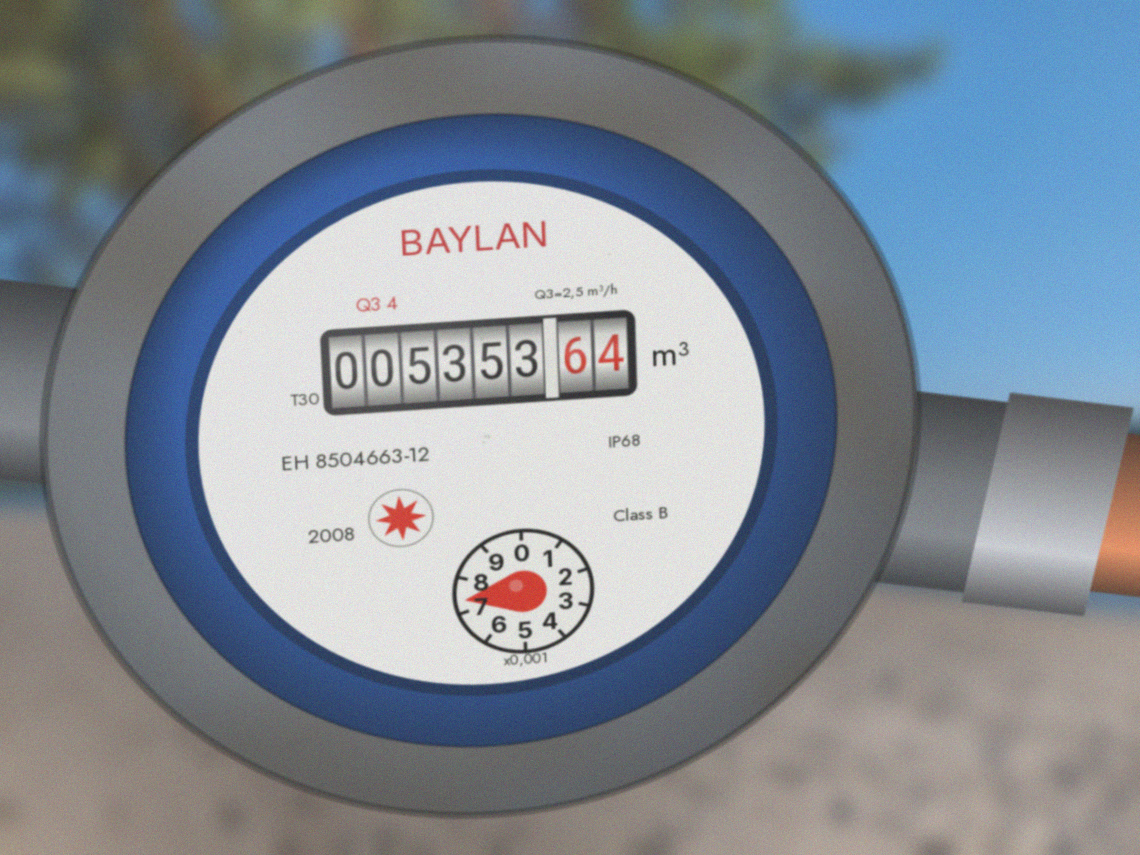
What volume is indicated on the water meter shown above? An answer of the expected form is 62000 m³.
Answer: 5353.647 m³
